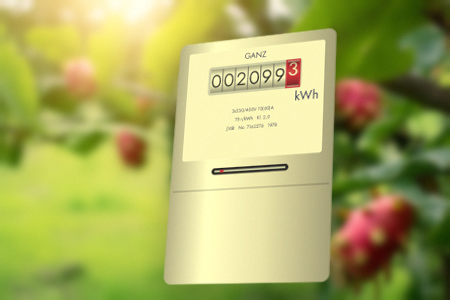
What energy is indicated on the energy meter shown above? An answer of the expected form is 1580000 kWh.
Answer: 2099.3 kWh
